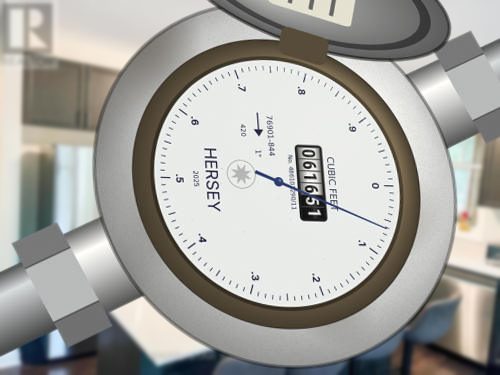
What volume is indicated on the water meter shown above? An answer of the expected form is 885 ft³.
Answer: 61651.06 ft³
